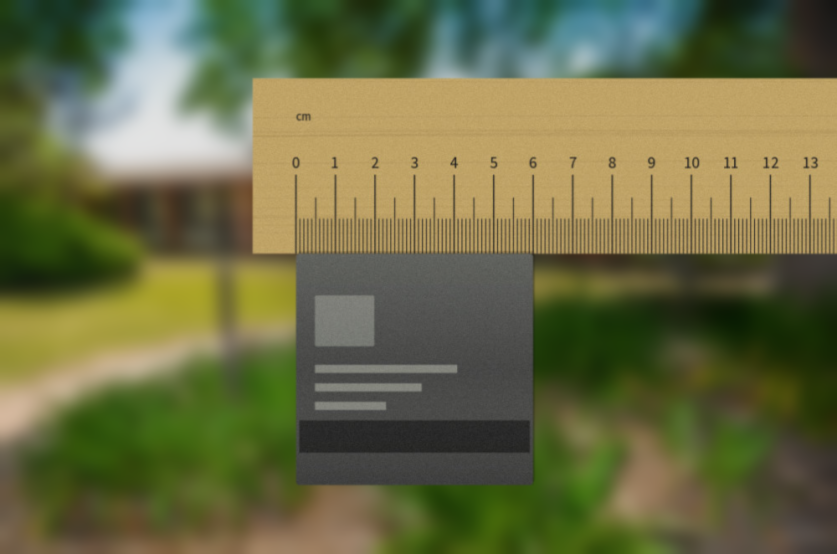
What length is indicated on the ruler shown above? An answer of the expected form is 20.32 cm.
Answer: 6 cm
